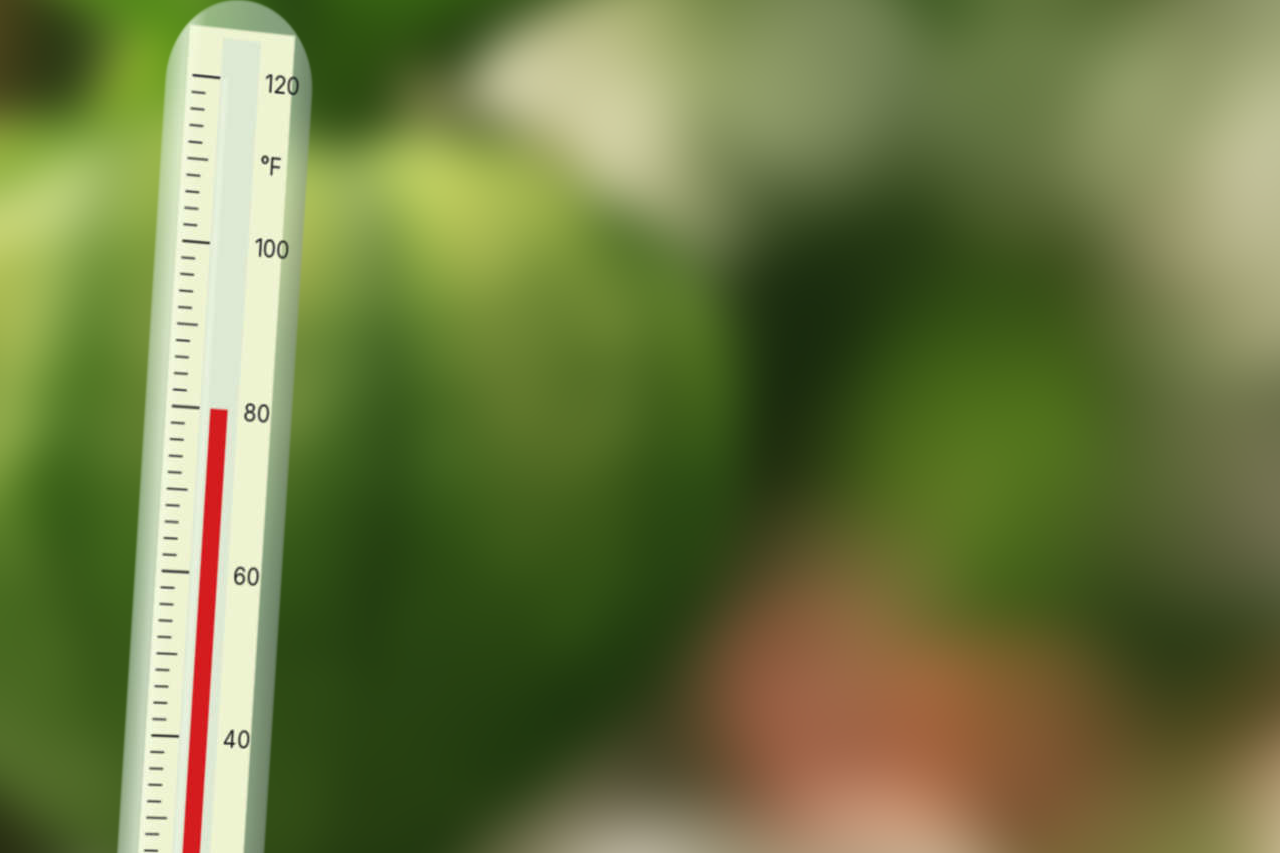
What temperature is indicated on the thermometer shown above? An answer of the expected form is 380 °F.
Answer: 80 °F
